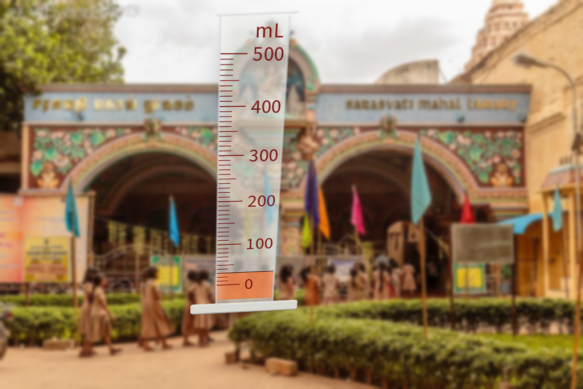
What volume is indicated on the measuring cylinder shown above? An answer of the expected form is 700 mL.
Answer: 30 mL
